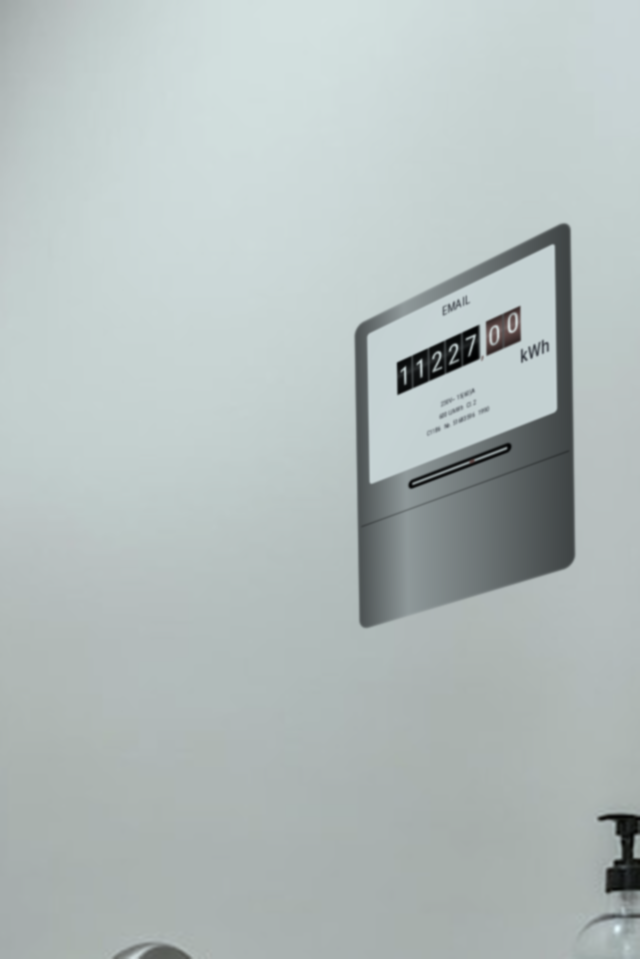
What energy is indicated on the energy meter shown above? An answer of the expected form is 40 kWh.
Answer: 11227.00 kWh
